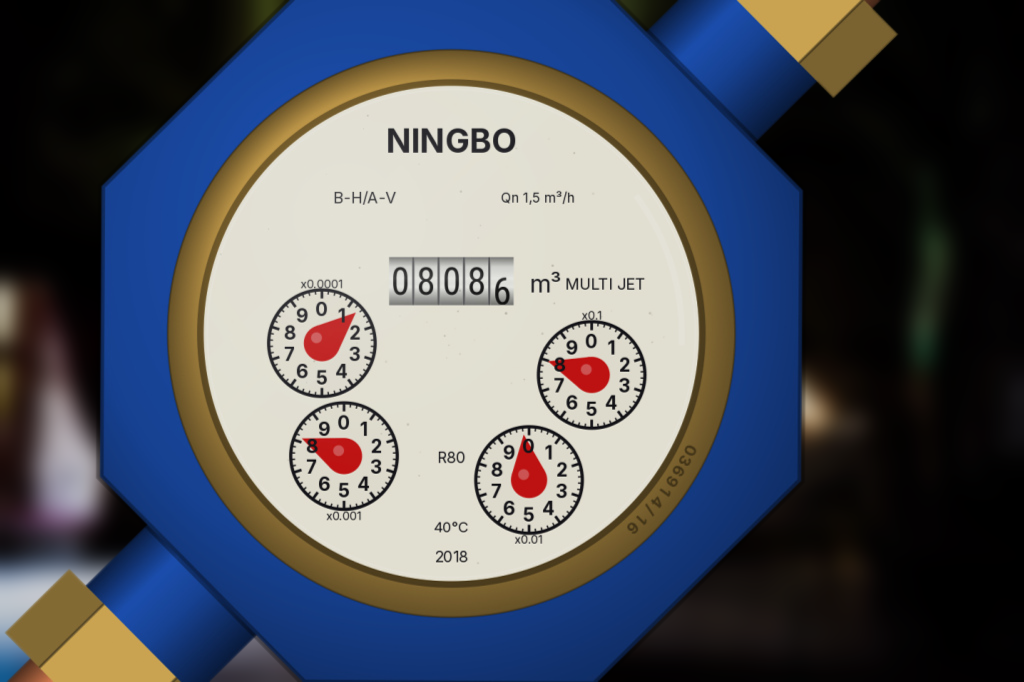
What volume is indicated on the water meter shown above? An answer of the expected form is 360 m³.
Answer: 8085.7981 m³
